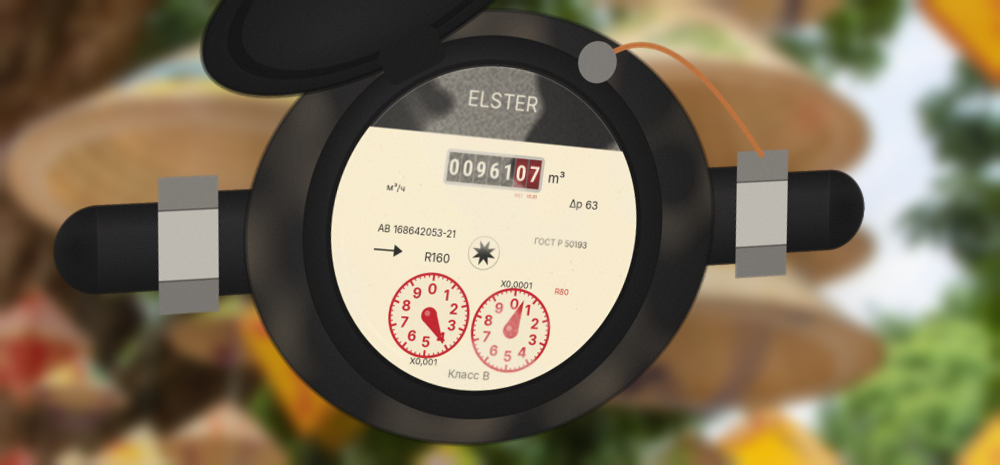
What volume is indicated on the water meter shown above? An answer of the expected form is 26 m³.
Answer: 961.0740 m³
